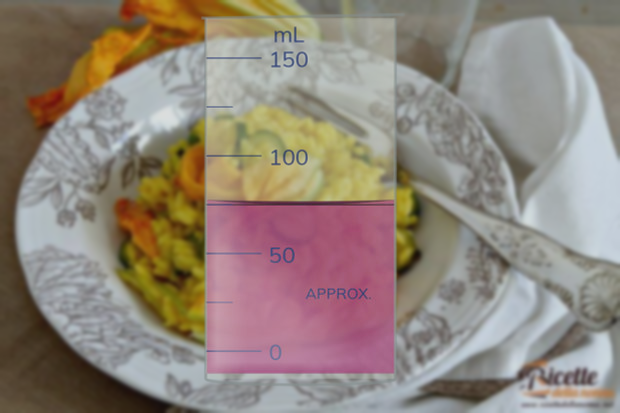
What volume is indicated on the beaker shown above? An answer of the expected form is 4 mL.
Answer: 75 mL
